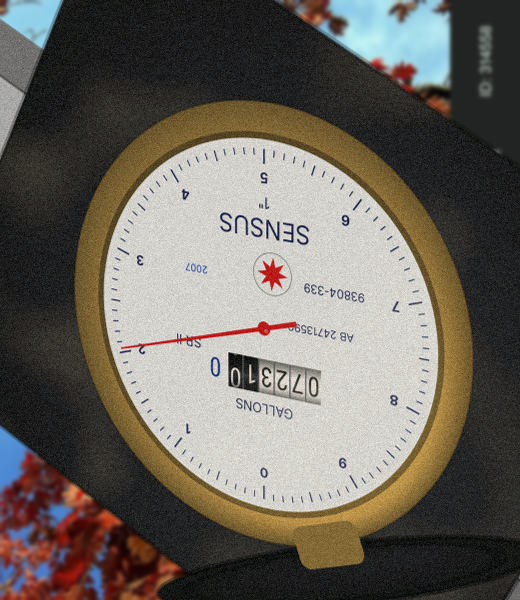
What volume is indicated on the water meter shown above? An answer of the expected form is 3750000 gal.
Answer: 723102.0 gal
